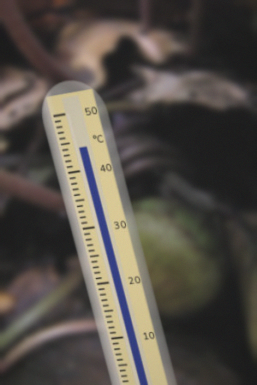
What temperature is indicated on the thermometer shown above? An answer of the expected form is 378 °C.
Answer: 44 °C
